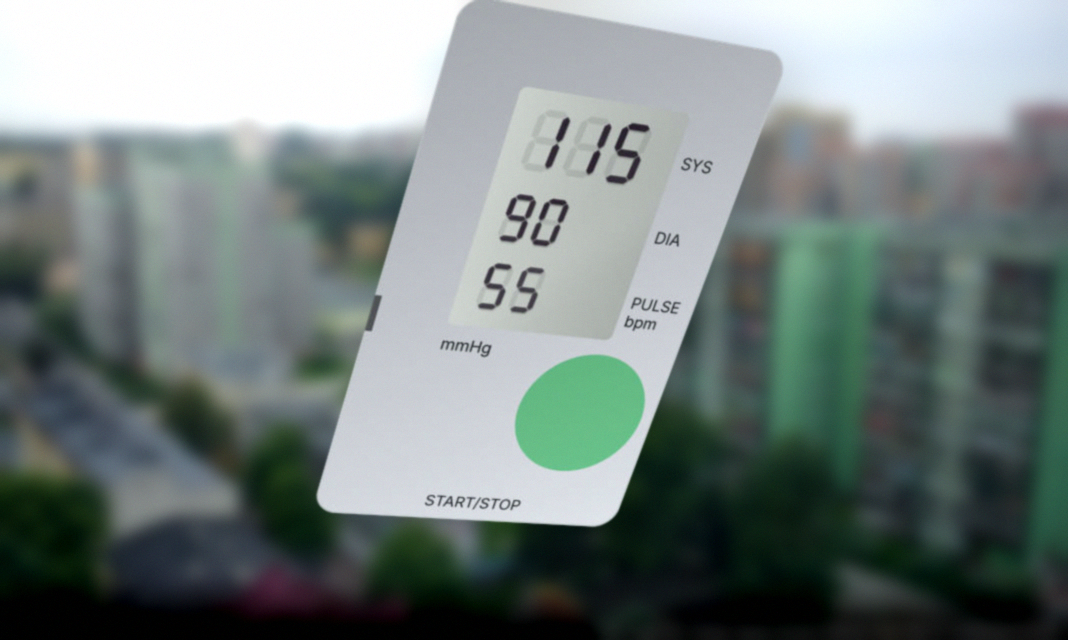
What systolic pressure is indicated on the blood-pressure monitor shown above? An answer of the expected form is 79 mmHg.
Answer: 115 mmHg
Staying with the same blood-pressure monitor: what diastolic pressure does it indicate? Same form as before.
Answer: 90 mmHg
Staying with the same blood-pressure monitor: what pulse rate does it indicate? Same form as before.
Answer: 55 bpm
